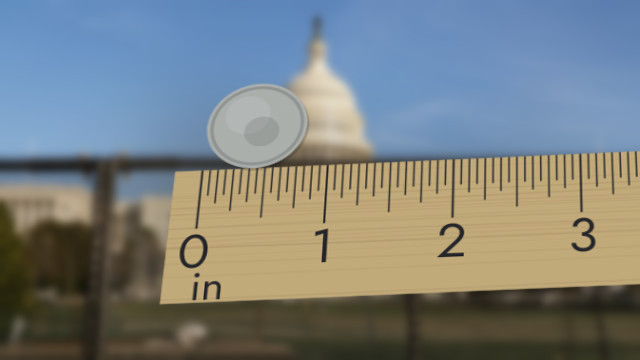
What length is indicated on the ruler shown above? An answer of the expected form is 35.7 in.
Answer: 0.8125 in
